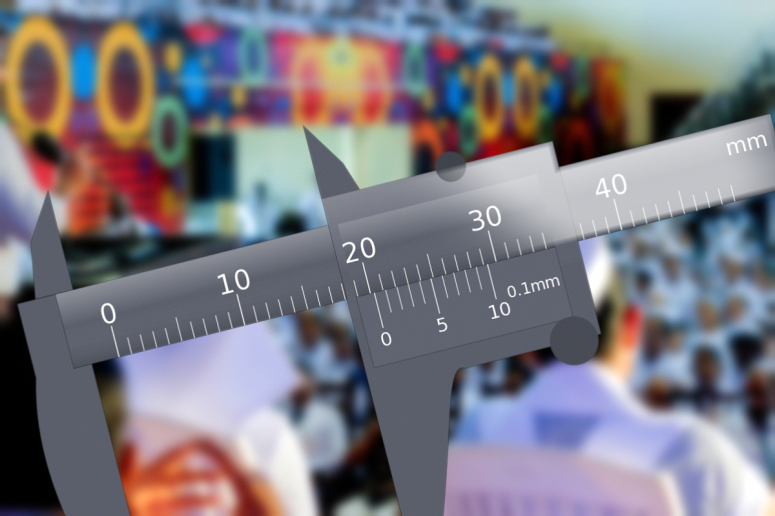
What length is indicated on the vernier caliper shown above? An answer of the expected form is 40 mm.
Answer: 20.3 mm
